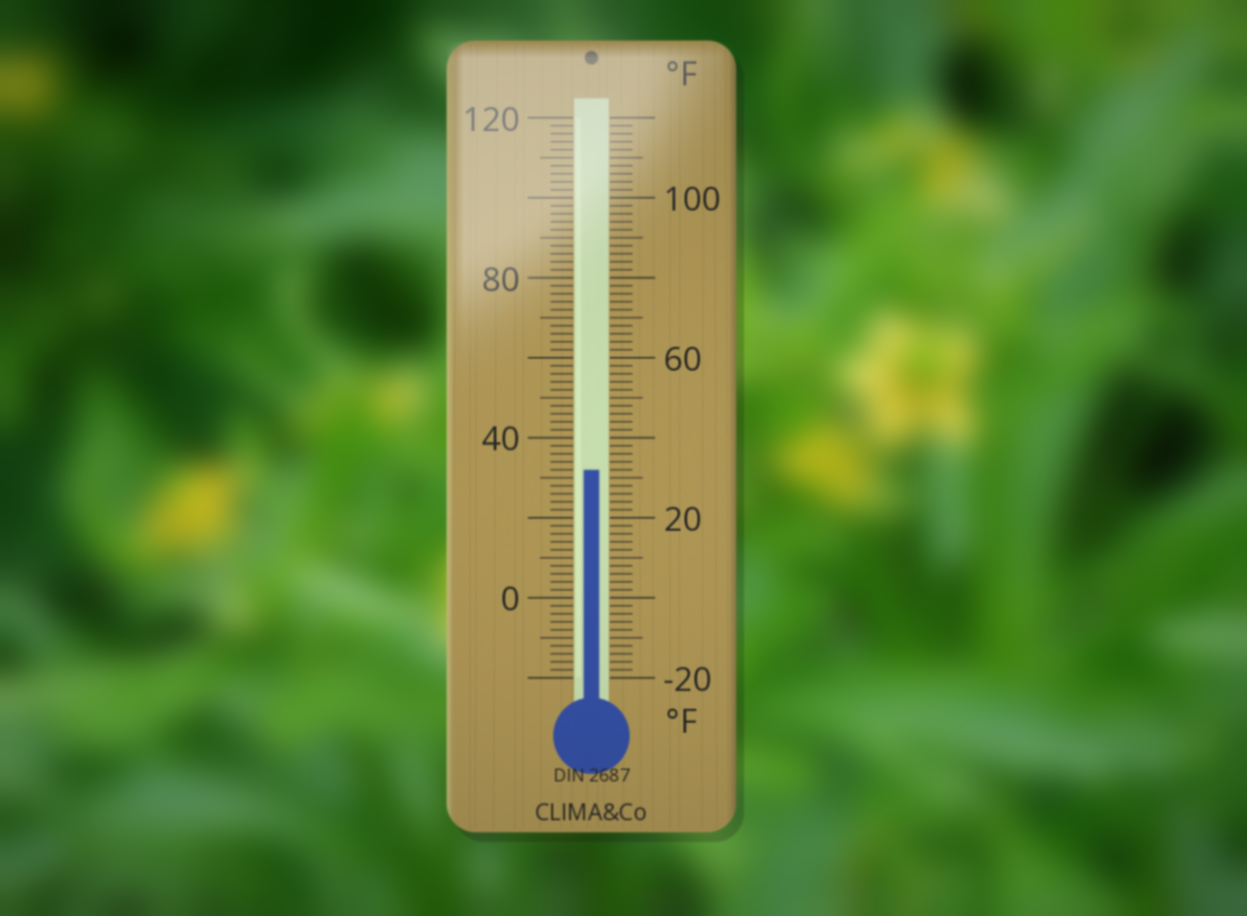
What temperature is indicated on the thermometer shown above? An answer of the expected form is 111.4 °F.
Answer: 32 °F
